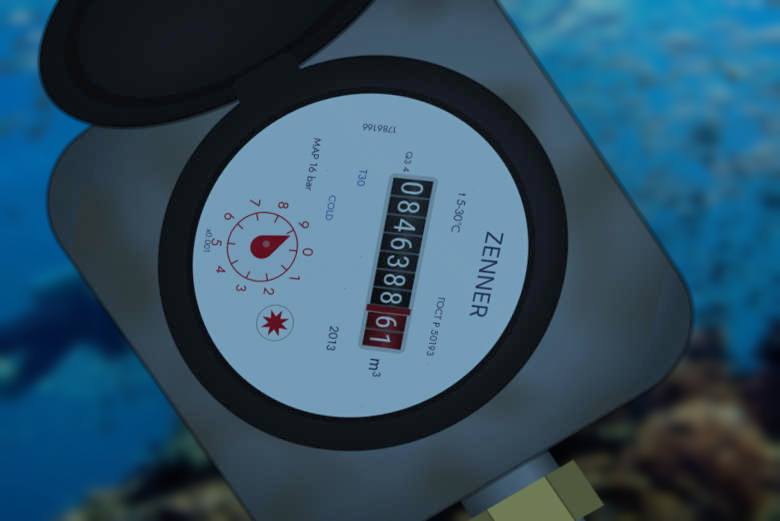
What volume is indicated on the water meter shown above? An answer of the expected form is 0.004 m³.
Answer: 846388.609 m³
